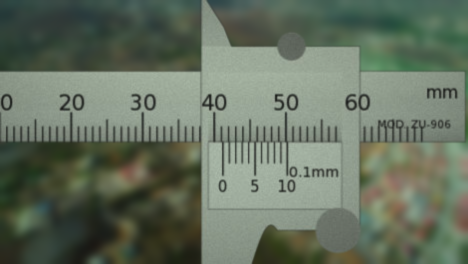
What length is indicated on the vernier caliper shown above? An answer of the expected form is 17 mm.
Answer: 41.2 mm
